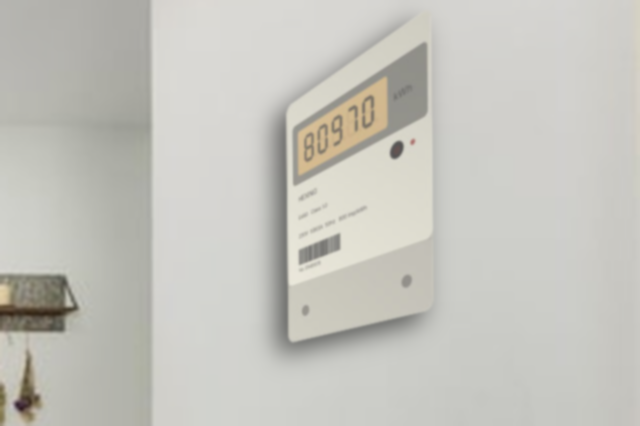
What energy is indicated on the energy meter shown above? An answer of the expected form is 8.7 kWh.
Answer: 80970 kWh
